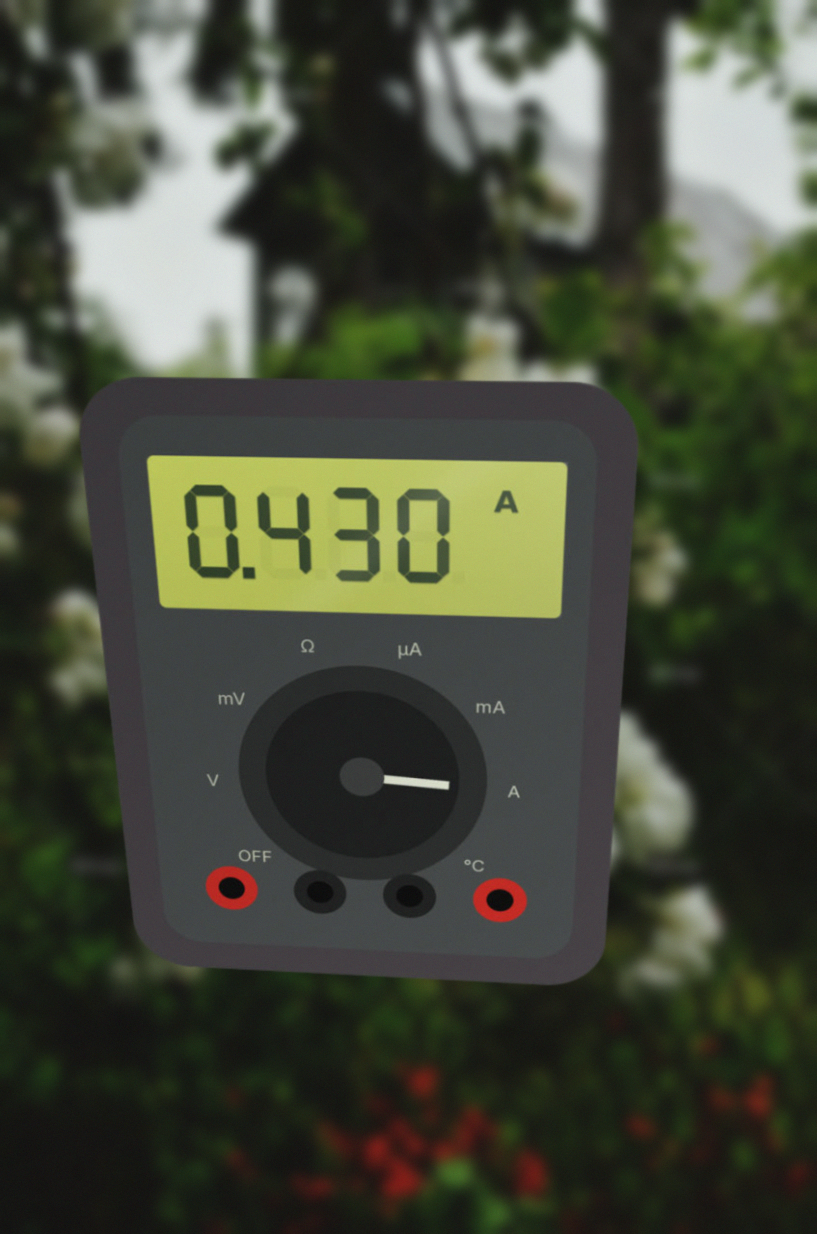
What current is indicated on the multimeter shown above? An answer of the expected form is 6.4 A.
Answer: 0.430 A
